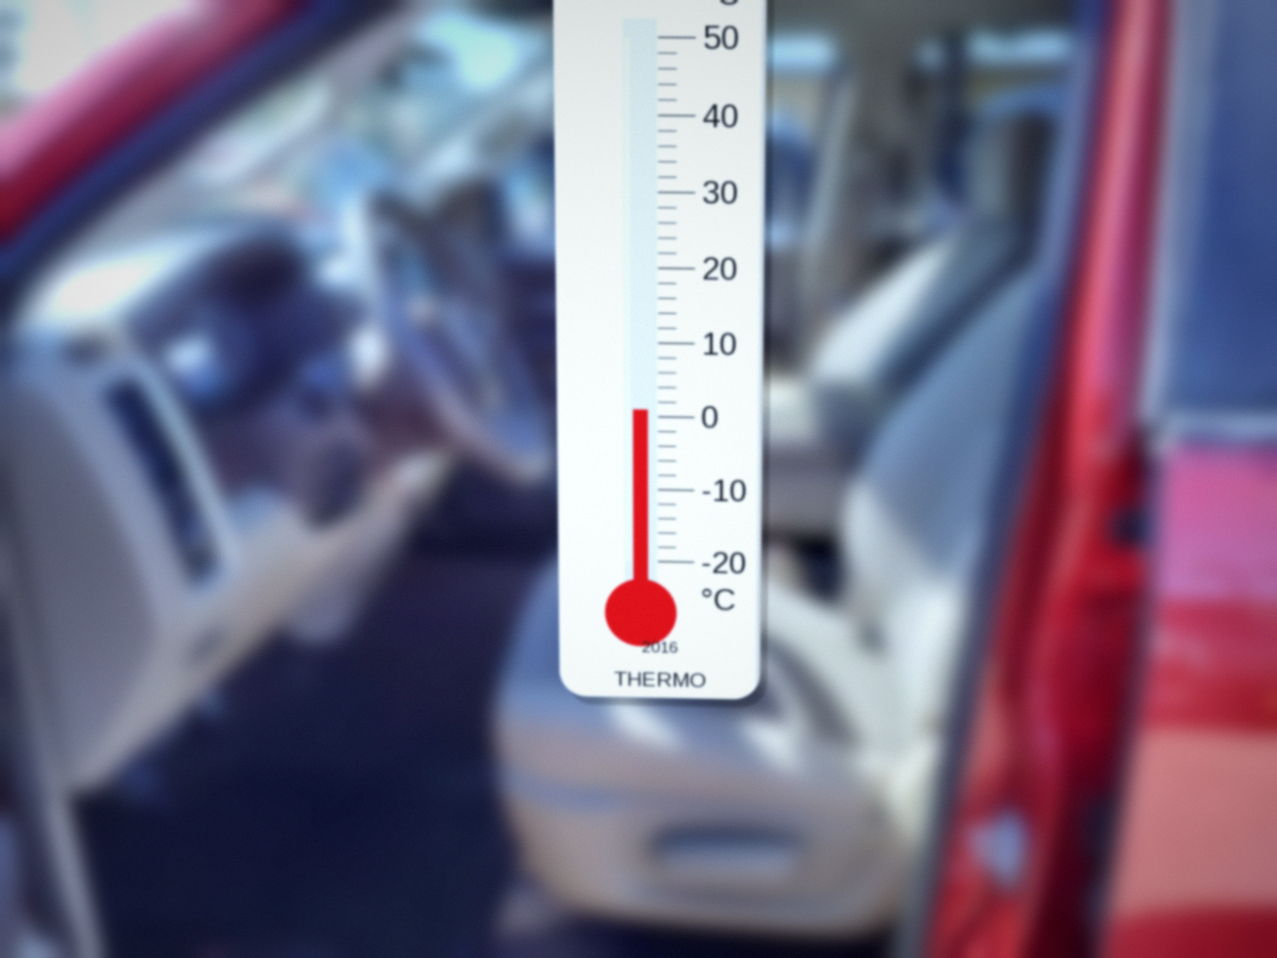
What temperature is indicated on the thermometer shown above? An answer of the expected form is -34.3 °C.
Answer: 1 °C
